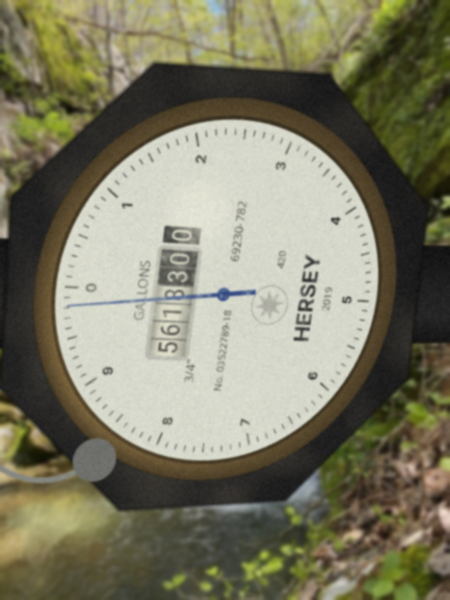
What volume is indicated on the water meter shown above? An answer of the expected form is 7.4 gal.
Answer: 5618299.8 gal
